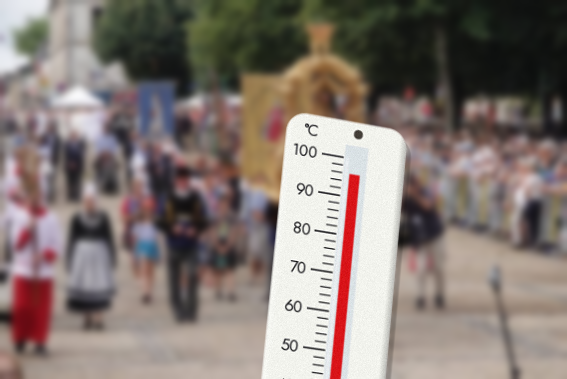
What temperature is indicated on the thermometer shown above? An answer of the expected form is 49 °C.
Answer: 96 °C
